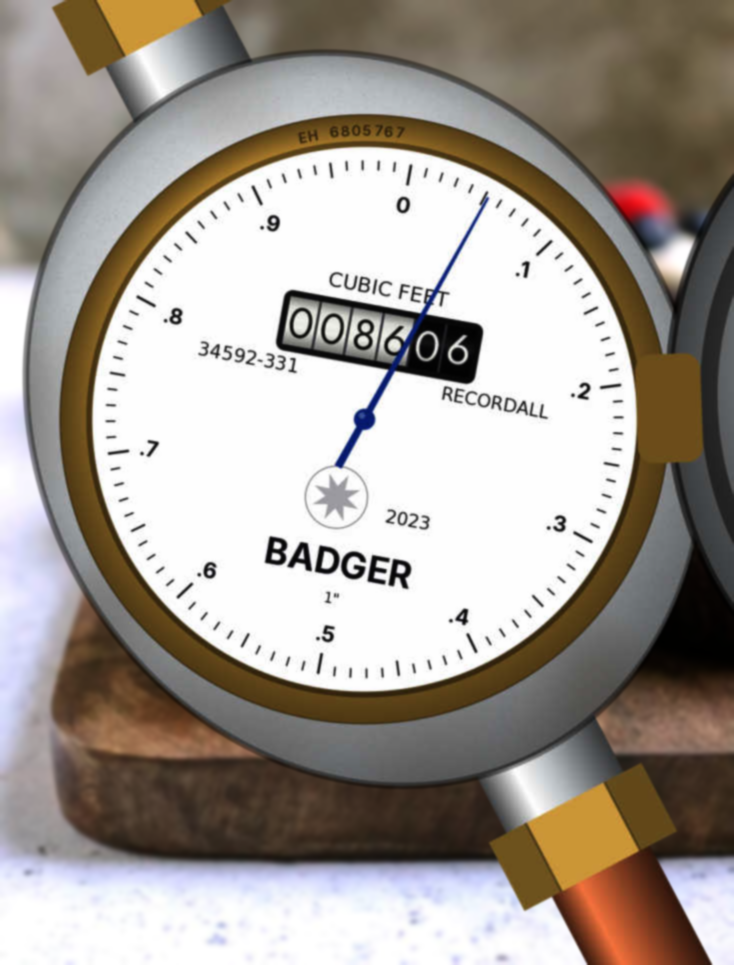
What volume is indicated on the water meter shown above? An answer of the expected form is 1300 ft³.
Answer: 8606.05 ft³
